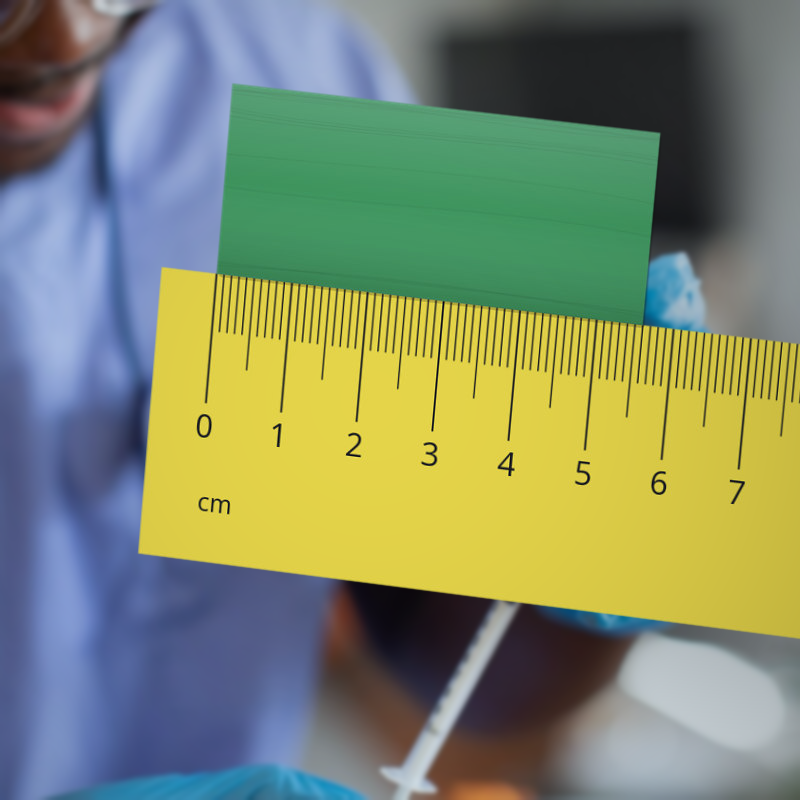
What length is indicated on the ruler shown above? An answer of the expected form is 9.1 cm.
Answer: 5.6 cm
